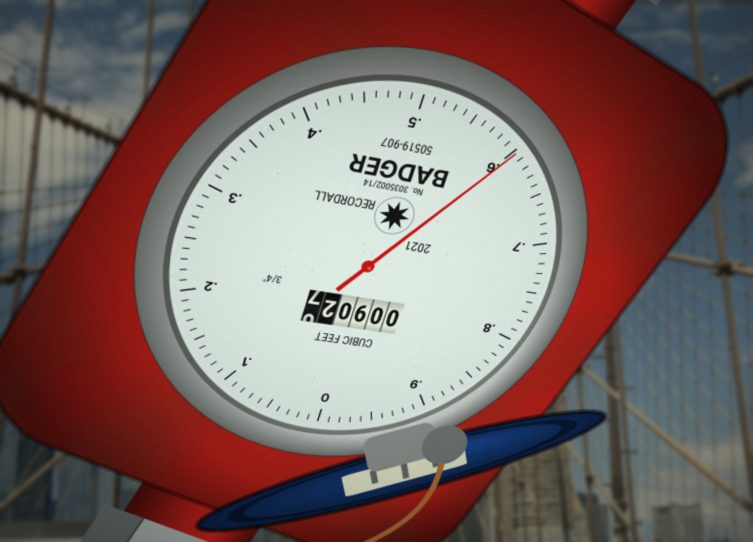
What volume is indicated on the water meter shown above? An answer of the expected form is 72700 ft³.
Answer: 9026.60 ft³
